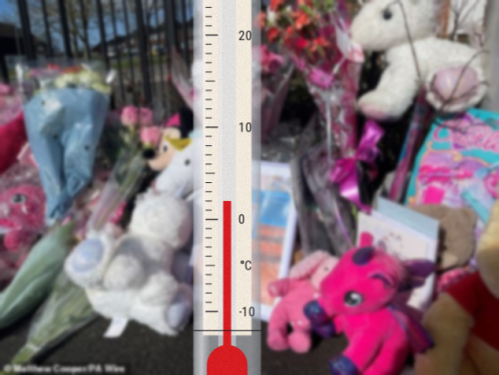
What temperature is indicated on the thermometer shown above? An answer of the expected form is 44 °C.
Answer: 2 °C
